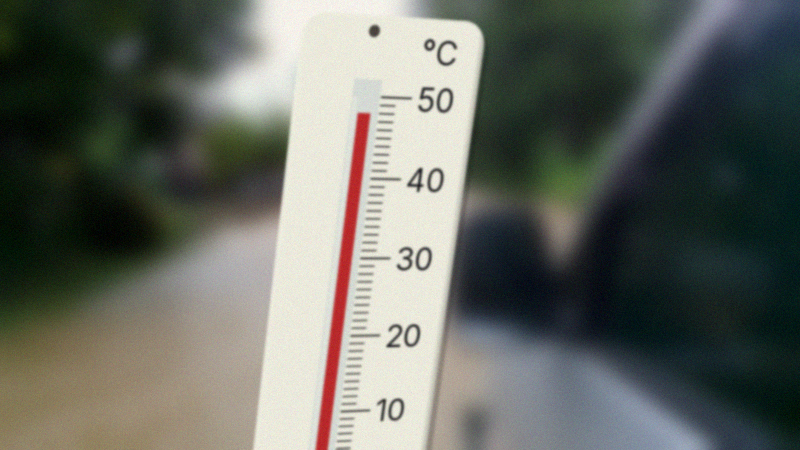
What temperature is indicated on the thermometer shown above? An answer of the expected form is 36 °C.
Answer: 48 °C
